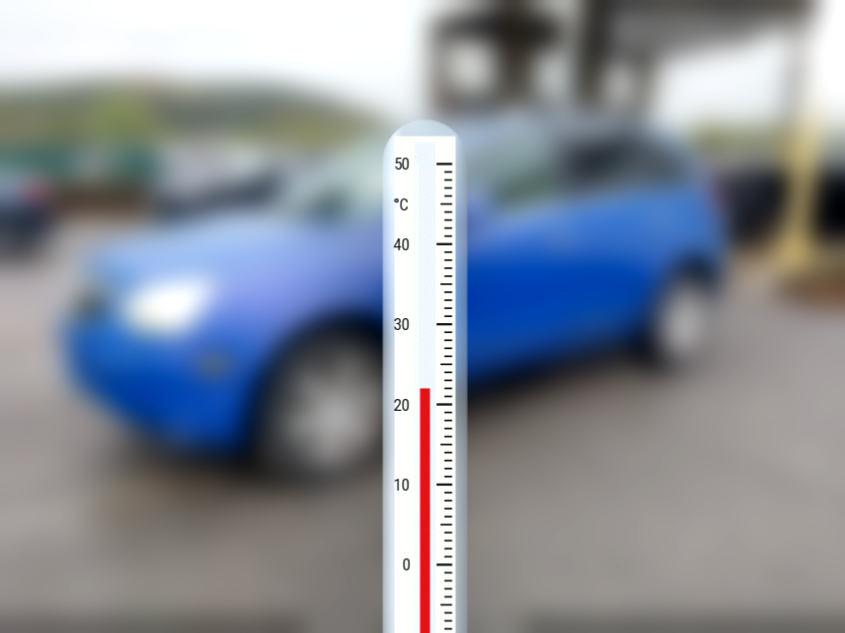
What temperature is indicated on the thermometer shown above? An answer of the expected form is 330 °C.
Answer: 22 °C
